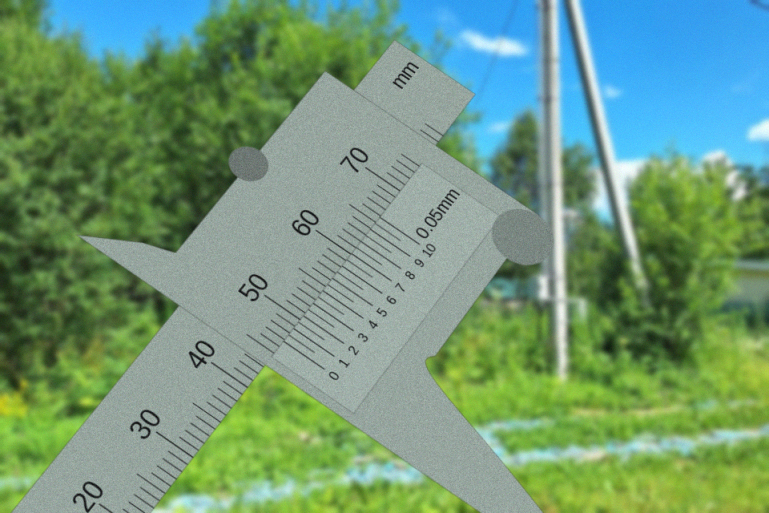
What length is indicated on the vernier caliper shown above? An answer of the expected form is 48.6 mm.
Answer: 46.8 mm
